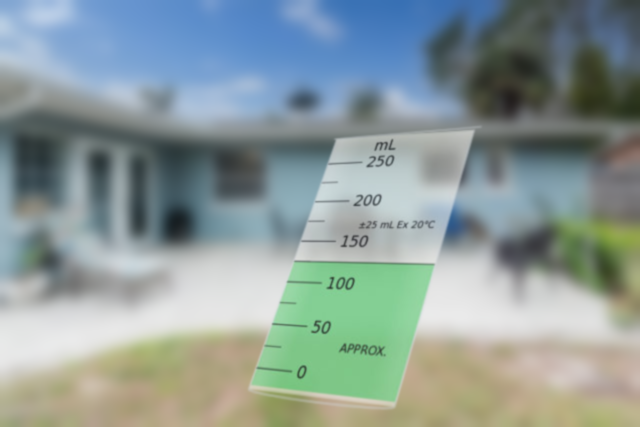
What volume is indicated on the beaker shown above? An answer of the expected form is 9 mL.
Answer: 125 mL
